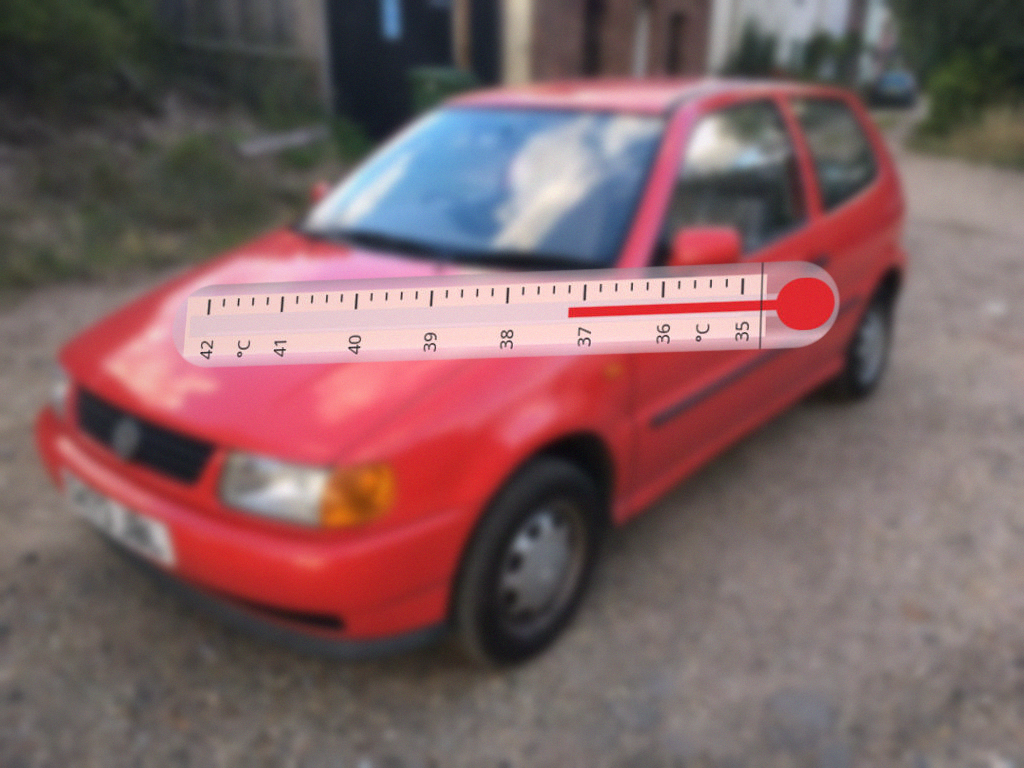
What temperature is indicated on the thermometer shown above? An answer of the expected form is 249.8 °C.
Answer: 37.2 °C
